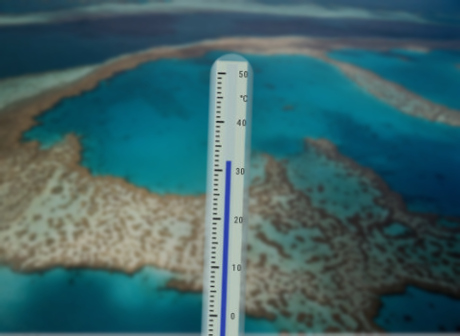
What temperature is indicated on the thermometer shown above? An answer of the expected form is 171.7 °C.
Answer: 32 °C
